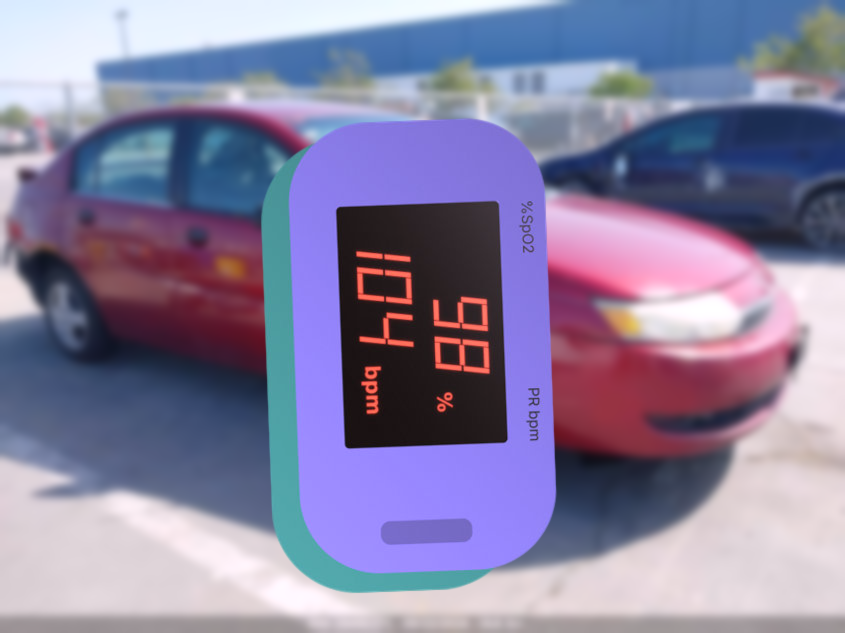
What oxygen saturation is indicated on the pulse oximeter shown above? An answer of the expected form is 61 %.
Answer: 98 %
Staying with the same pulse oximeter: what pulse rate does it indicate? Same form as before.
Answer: 104 bpm
